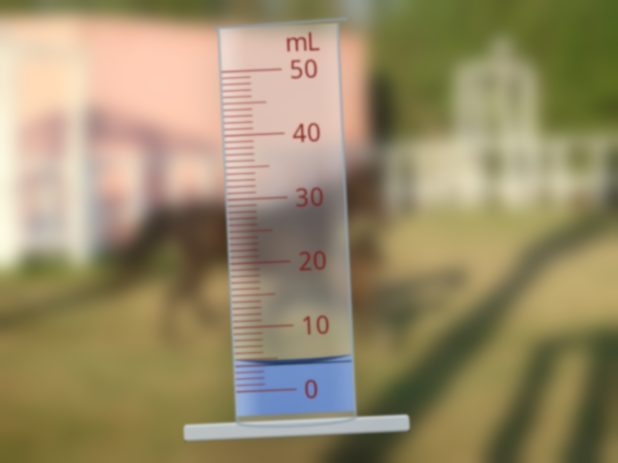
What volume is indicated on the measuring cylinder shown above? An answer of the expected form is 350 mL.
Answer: 4 mL
